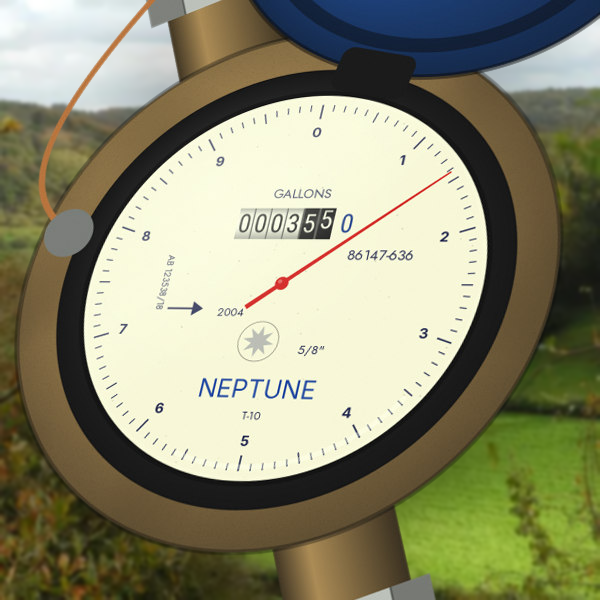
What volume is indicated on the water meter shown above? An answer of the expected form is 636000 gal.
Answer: 3551.4 gal
